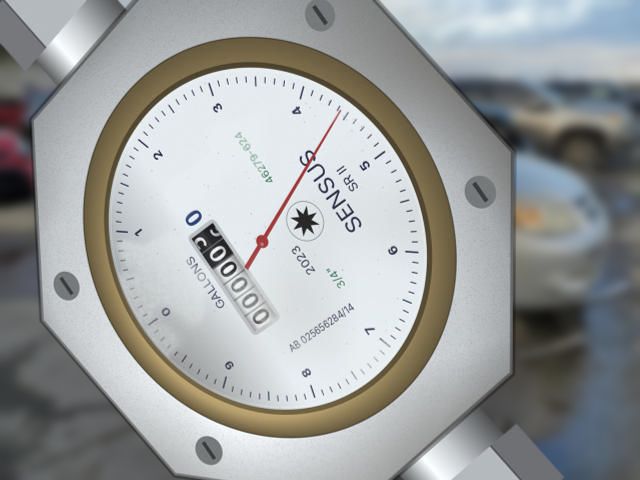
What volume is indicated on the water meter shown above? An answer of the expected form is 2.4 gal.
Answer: 54.4 gal
